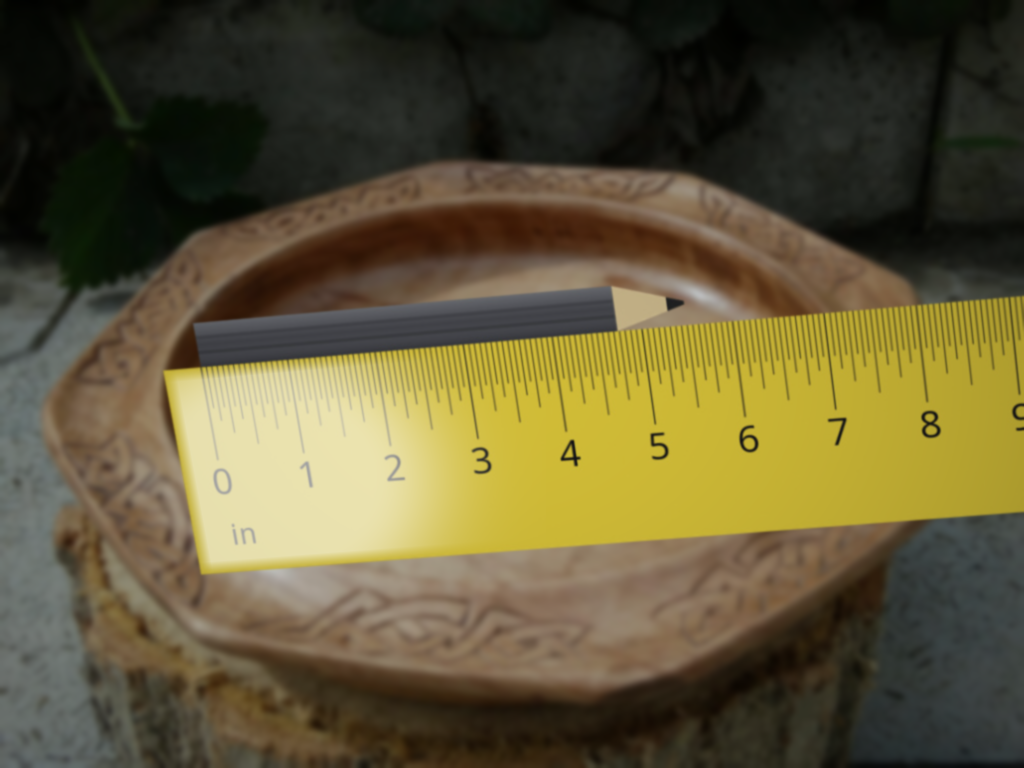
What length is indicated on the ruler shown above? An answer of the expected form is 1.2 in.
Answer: 5.5 in
